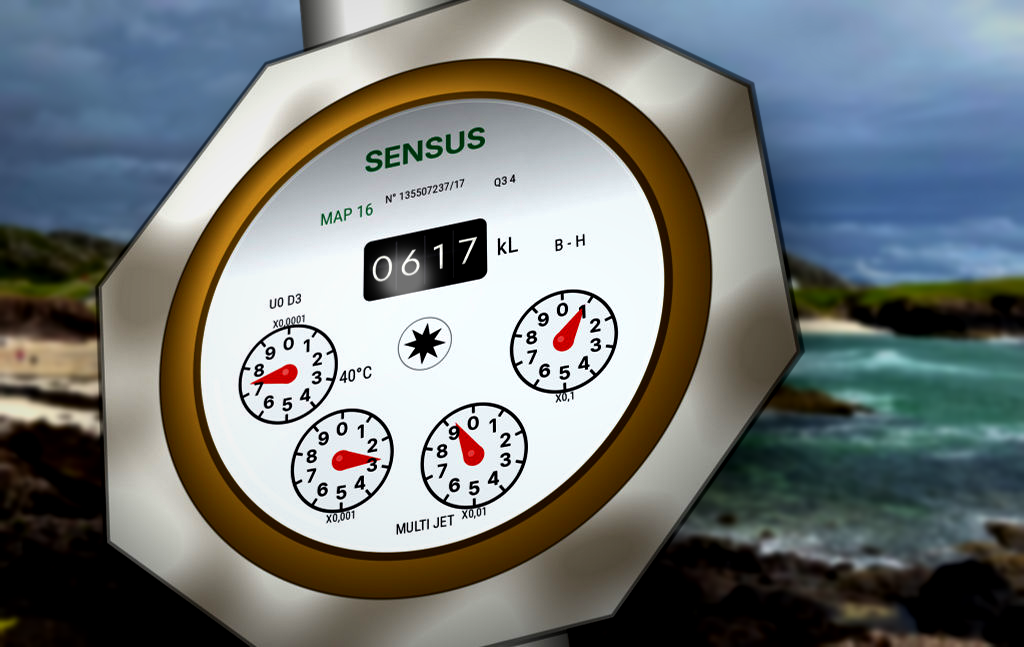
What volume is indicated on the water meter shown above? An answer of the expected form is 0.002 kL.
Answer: 617.0927 kL
